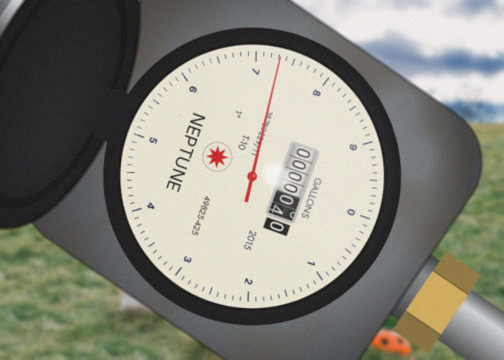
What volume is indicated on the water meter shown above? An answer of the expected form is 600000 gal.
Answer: 37.3 gal
